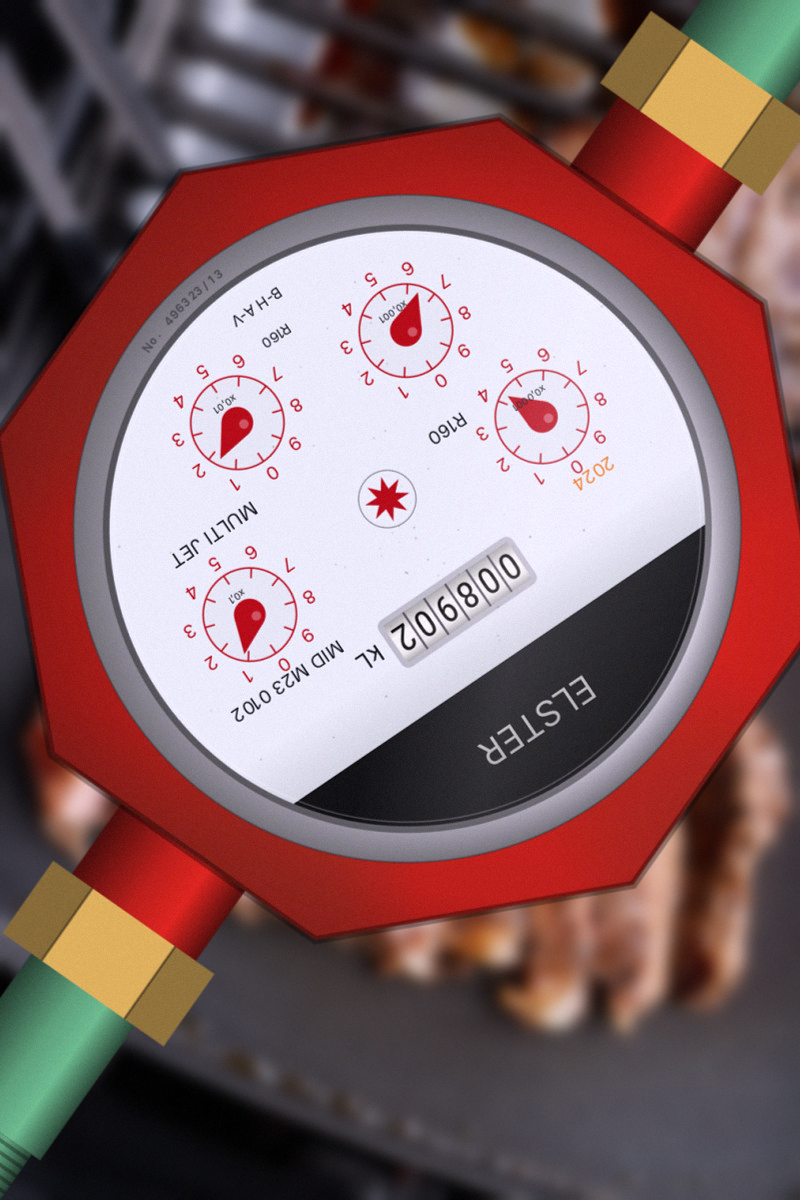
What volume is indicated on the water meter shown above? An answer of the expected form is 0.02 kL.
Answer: 8902.1164 kL
